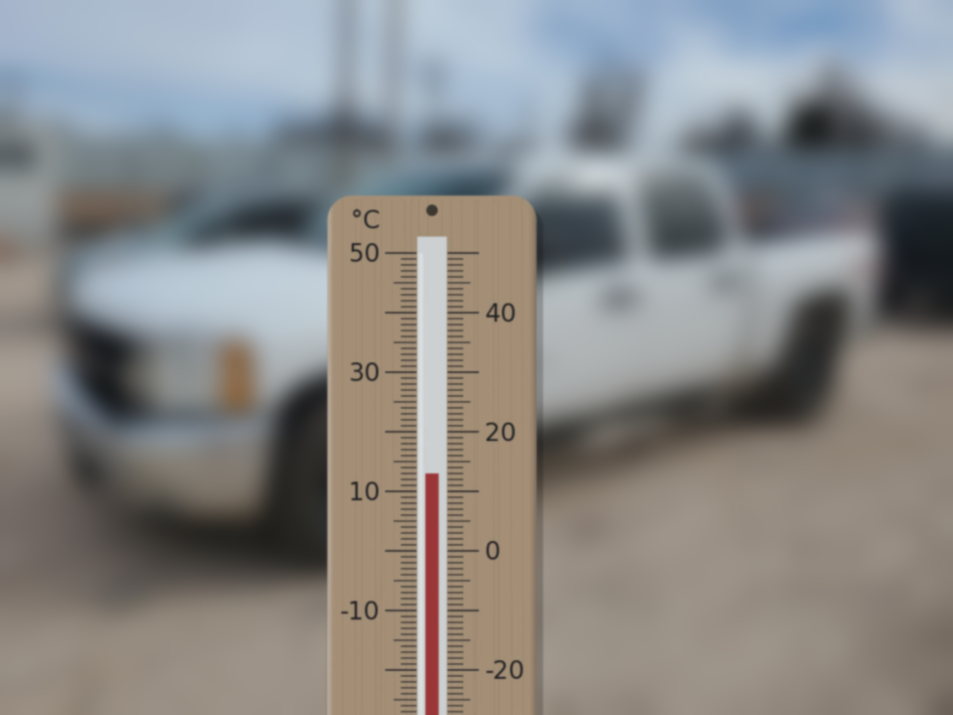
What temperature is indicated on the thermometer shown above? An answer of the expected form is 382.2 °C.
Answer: 13 °C
